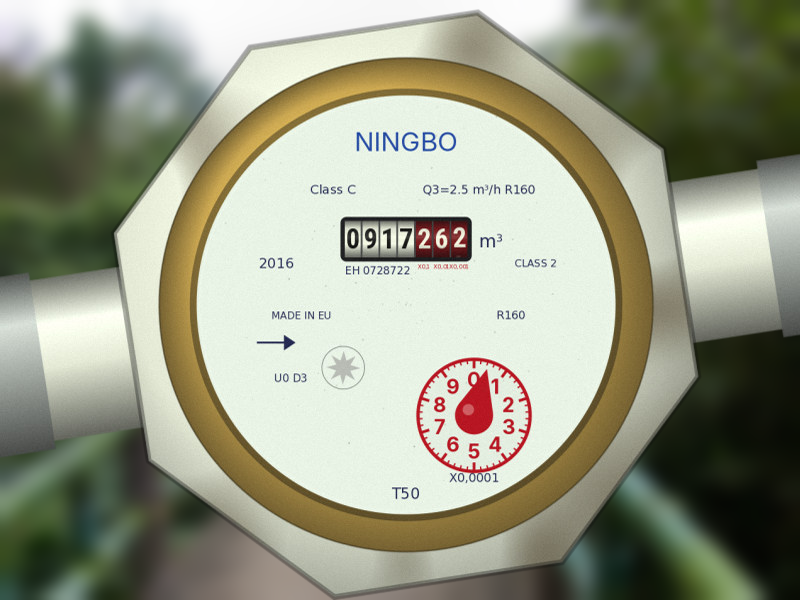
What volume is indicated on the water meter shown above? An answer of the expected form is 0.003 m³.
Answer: 917.2620 m³
